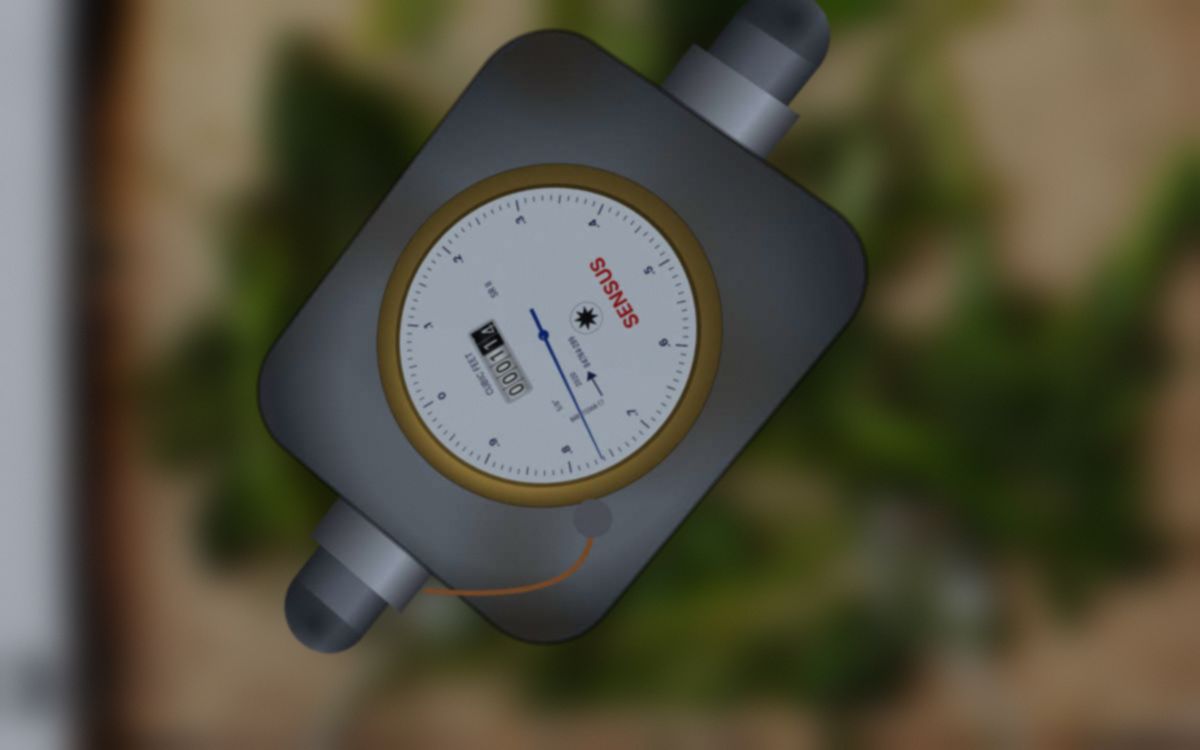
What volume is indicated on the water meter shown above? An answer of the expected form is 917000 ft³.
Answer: 113.76 ft³
